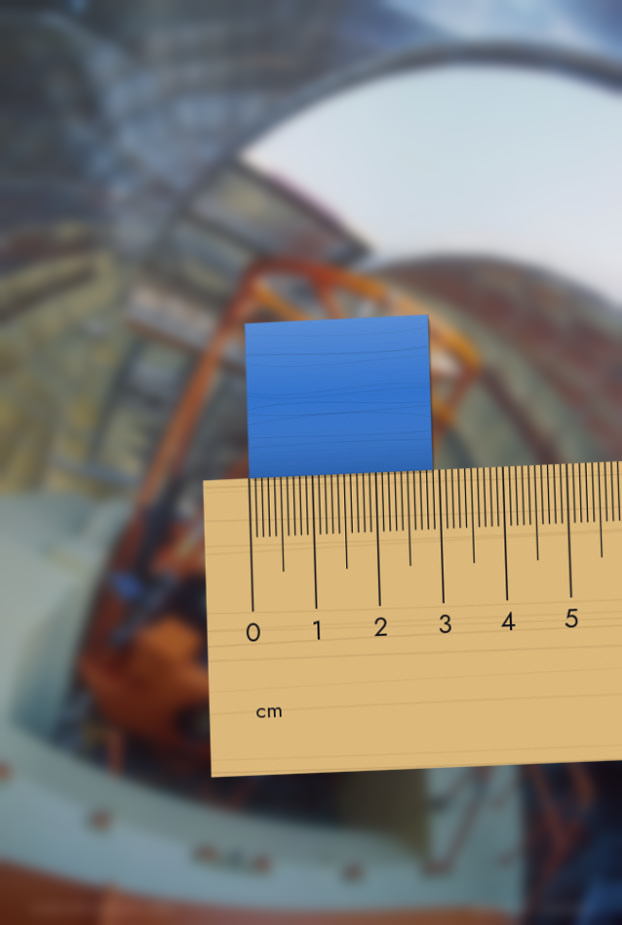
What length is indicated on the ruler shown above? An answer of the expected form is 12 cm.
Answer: 2.9 cm
